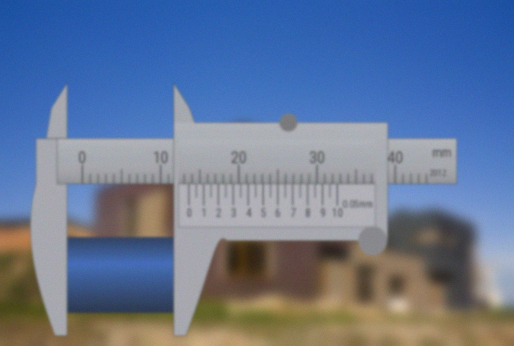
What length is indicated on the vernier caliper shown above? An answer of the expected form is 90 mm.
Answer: 13.6 mm
